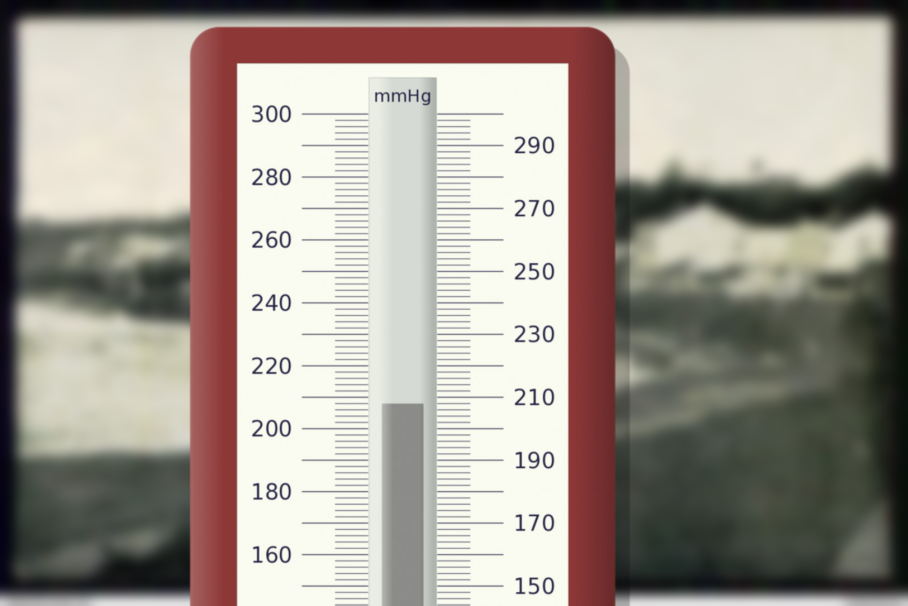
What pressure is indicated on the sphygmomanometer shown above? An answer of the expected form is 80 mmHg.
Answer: 208 mmHg
